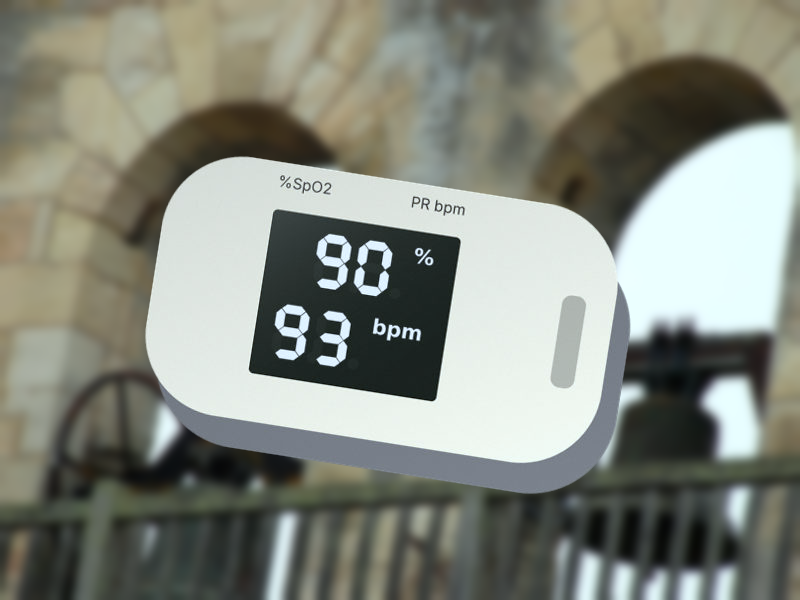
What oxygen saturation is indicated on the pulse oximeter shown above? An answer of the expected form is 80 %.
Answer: 90 %
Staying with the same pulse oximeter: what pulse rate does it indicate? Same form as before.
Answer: 93 bpm
